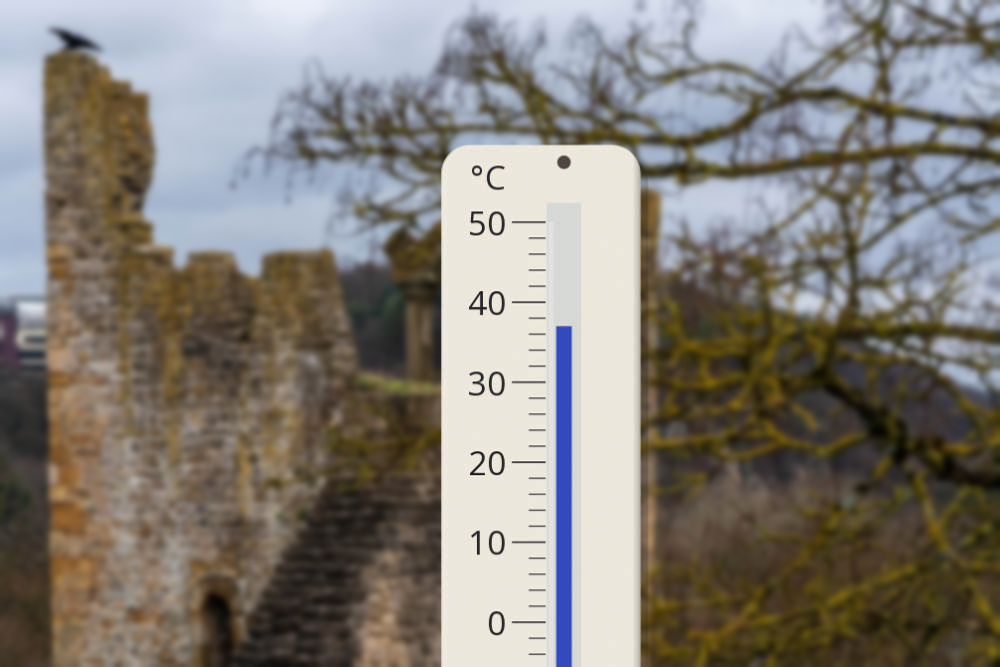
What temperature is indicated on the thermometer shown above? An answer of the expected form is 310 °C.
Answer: 37 °C
